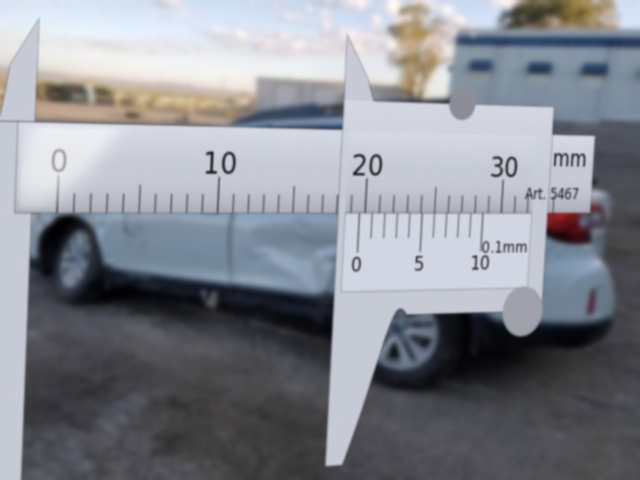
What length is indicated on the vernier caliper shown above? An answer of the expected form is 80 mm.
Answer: 19.6 mm
